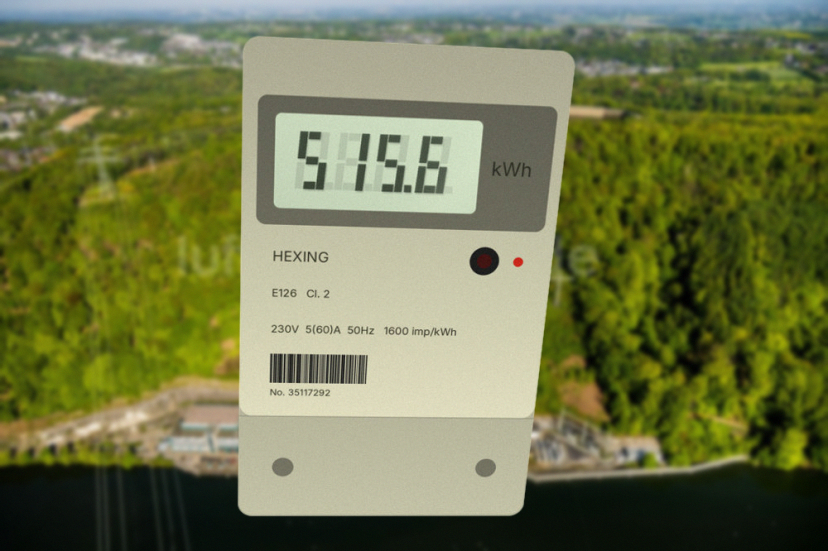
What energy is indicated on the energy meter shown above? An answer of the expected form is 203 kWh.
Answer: 515.6 kWh
